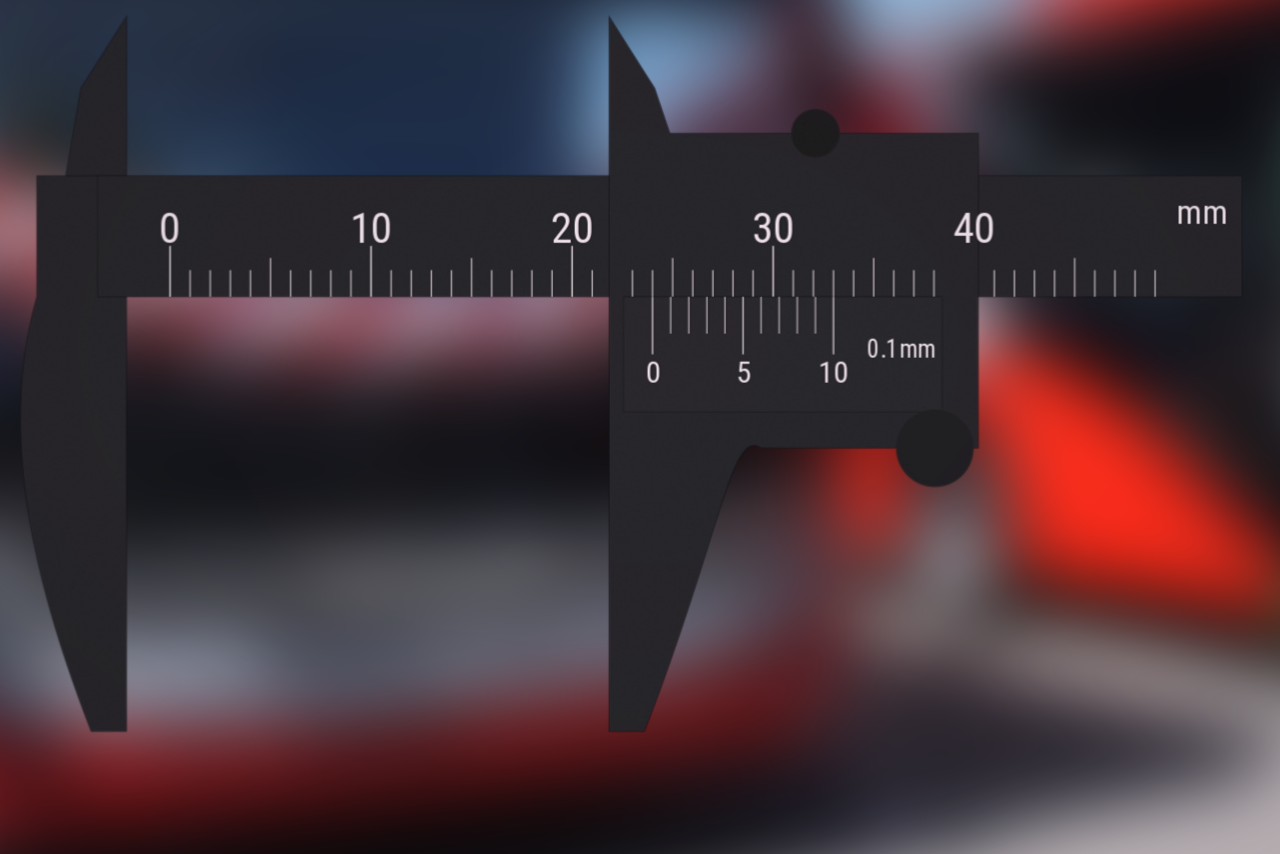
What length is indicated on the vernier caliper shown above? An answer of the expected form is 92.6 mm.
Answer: 24.0 mm
